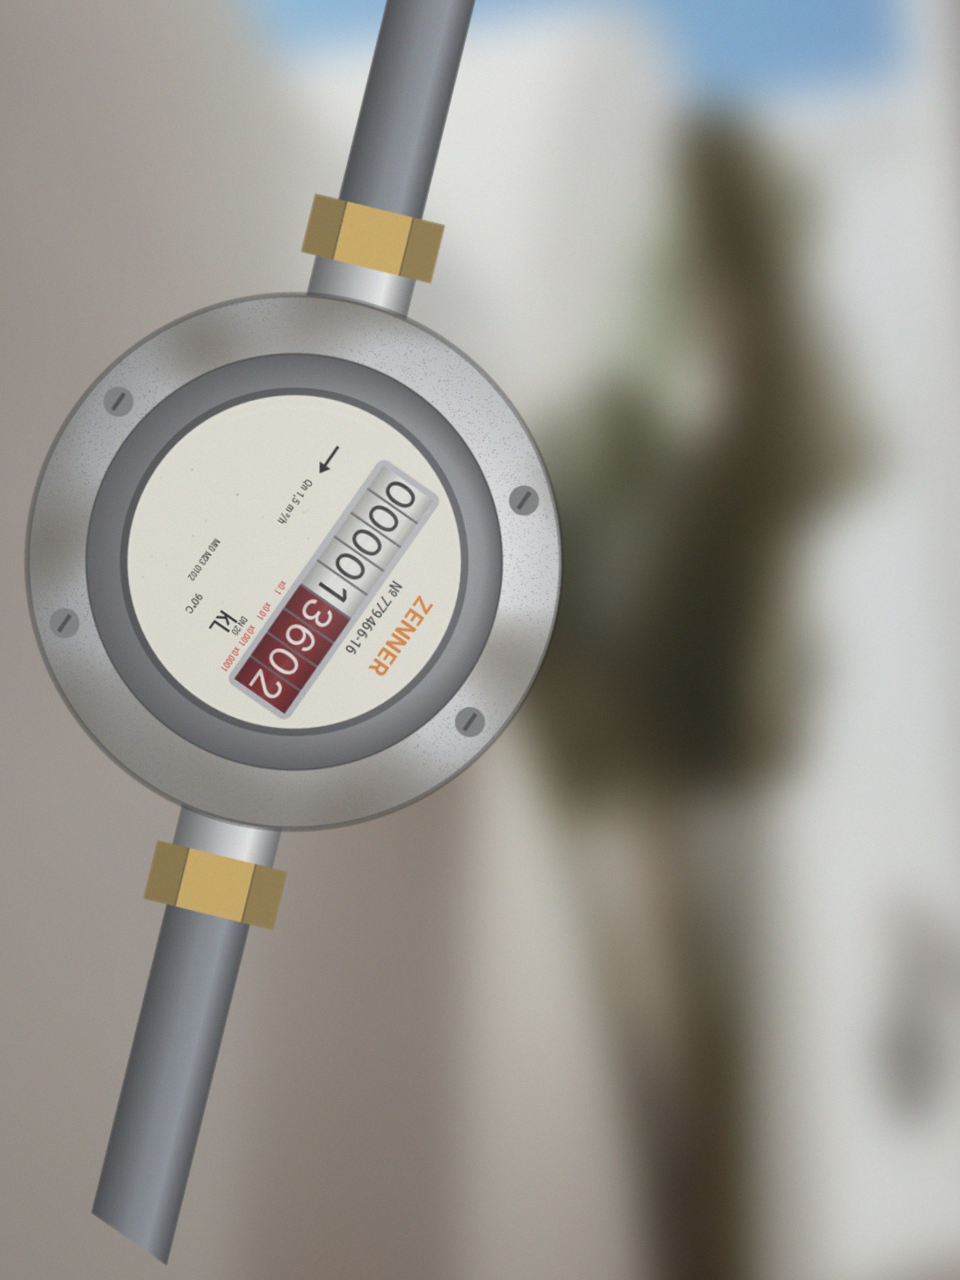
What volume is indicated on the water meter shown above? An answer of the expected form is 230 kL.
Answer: 1.3602 kL
